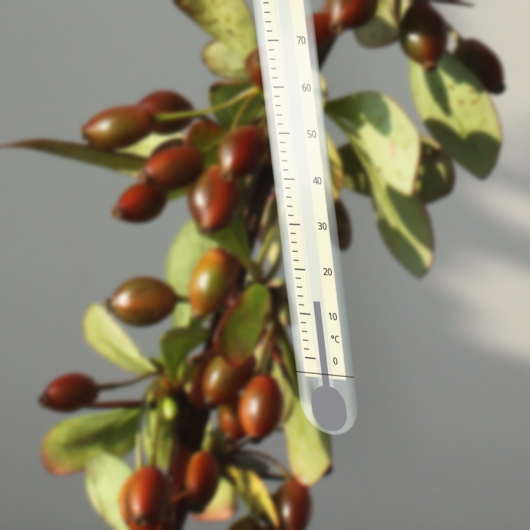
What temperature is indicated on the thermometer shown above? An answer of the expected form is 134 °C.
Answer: 13 °C
